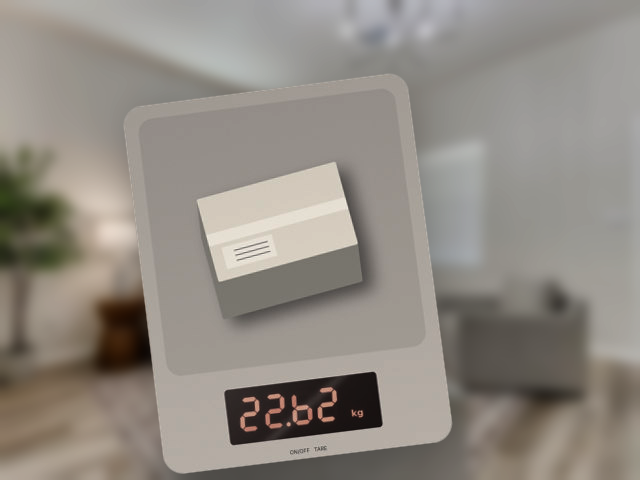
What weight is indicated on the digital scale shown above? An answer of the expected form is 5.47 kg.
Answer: 22.62 kg
